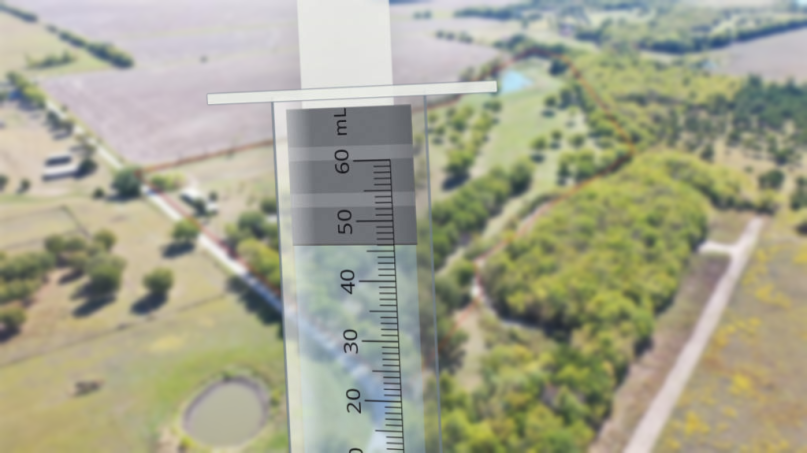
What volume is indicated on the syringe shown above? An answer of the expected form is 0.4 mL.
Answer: 46 mL
